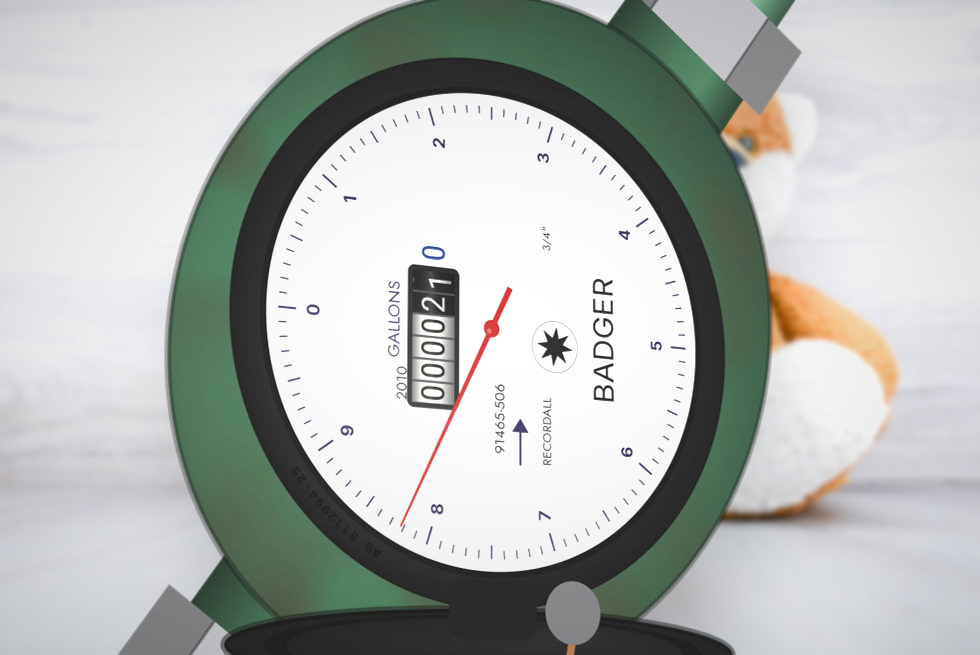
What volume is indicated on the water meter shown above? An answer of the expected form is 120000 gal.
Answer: 208.2 gal
